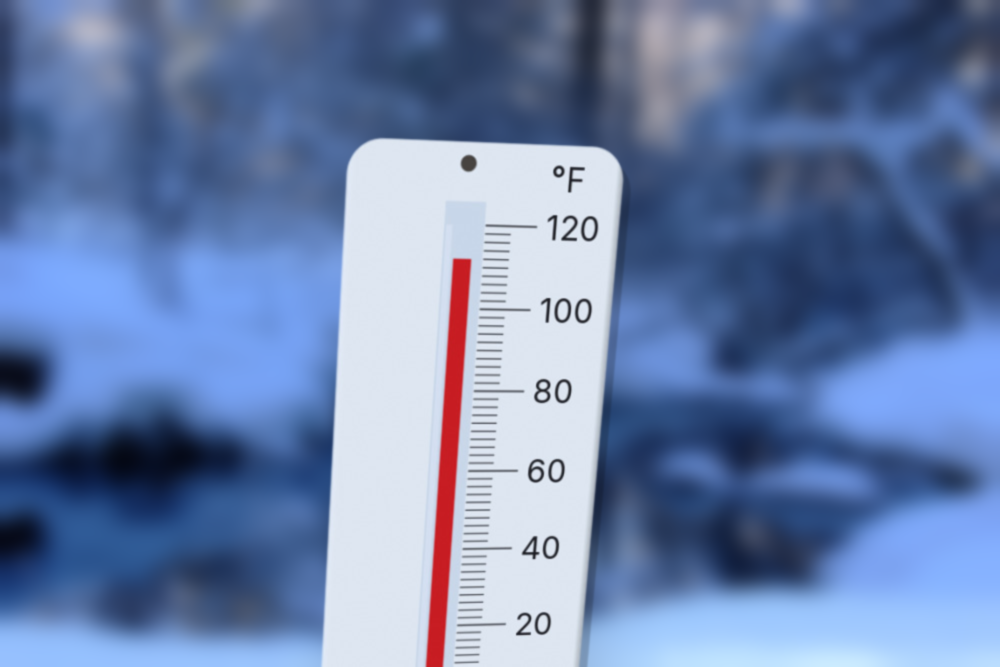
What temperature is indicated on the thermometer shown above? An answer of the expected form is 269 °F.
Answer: 112 °F
